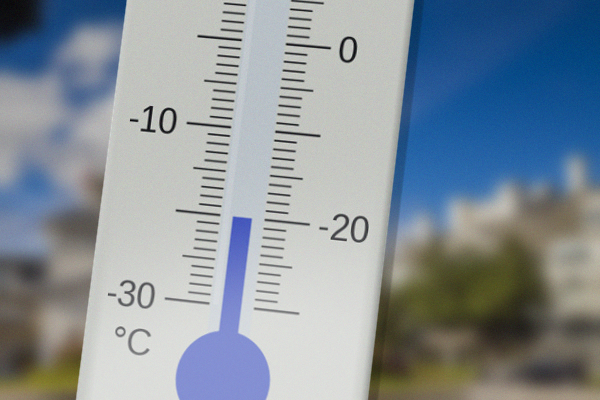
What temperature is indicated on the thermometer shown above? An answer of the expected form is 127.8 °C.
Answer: -20 °C
